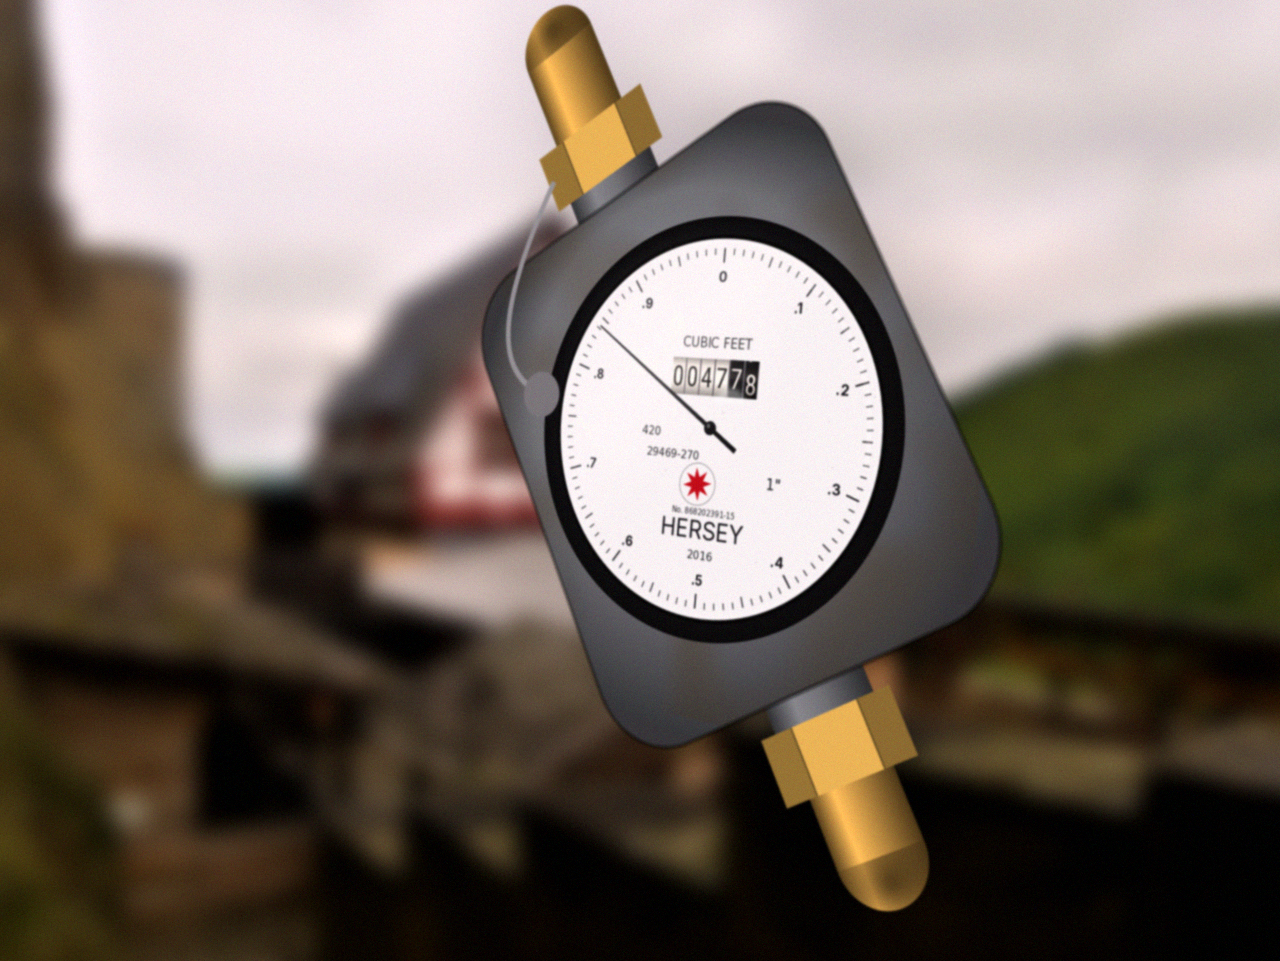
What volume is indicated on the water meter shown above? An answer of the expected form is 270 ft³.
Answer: 4777.84 ft³
